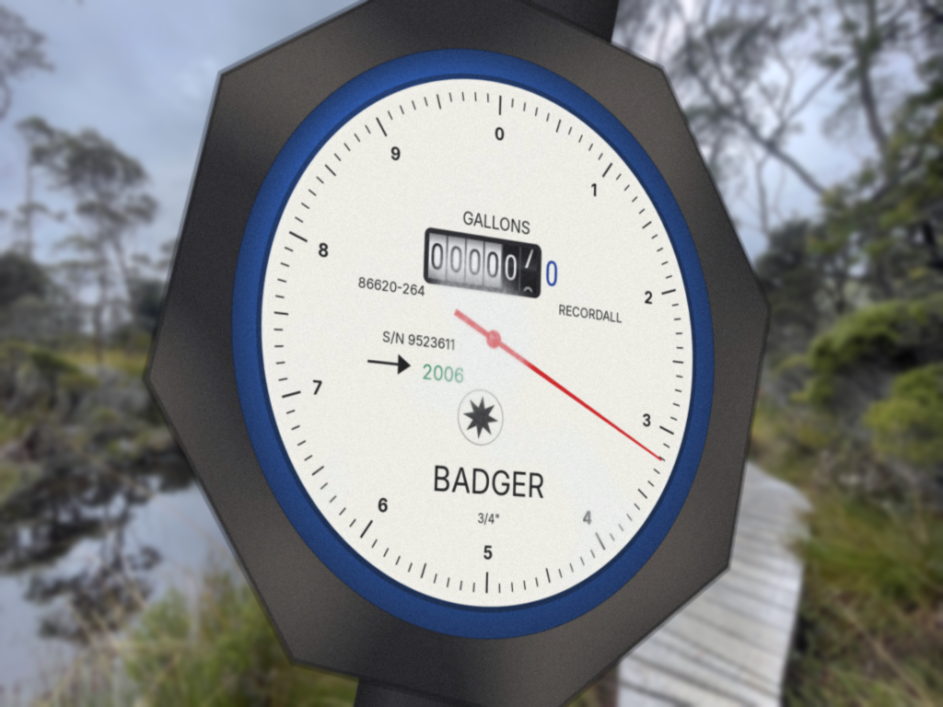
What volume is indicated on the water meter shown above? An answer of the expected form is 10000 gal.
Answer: 73.2 gal
